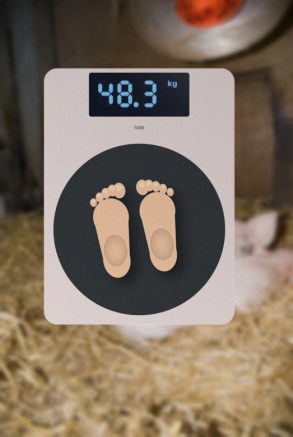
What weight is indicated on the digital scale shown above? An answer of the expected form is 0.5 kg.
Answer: 48.3 kg
